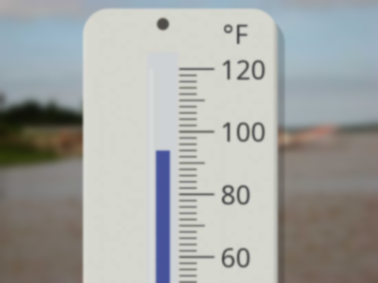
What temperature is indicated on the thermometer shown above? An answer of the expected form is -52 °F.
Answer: 94 °F
